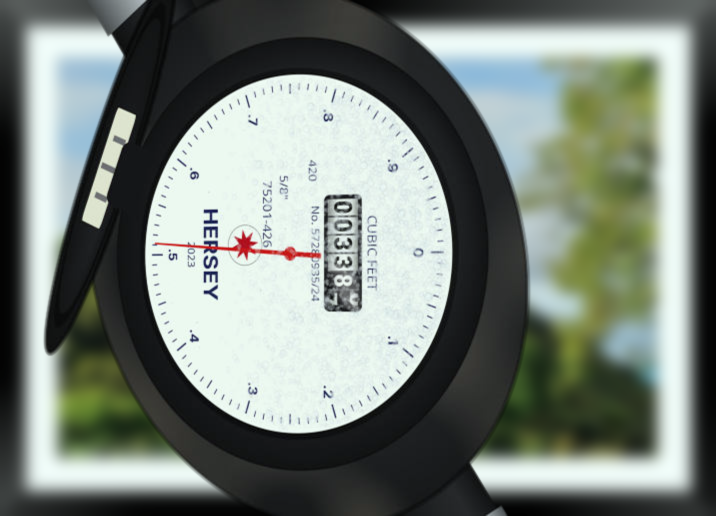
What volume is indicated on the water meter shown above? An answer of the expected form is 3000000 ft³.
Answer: 3386.51 ft³
